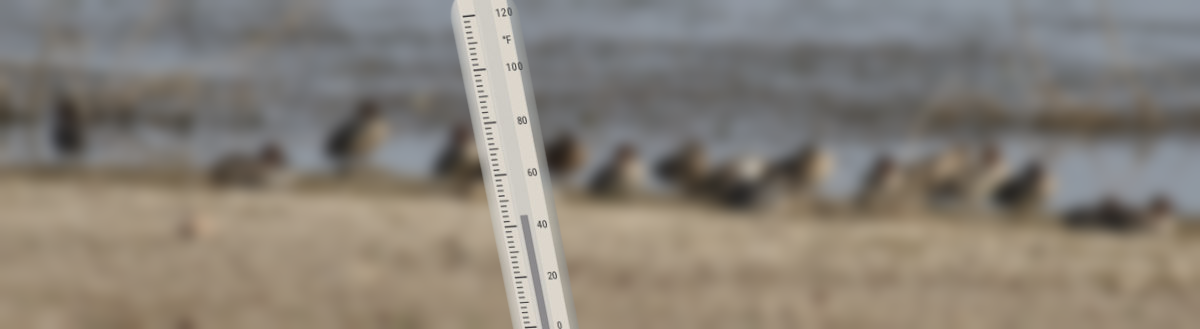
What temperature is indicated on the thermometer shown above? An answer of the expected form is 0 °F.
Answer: 44 °F
